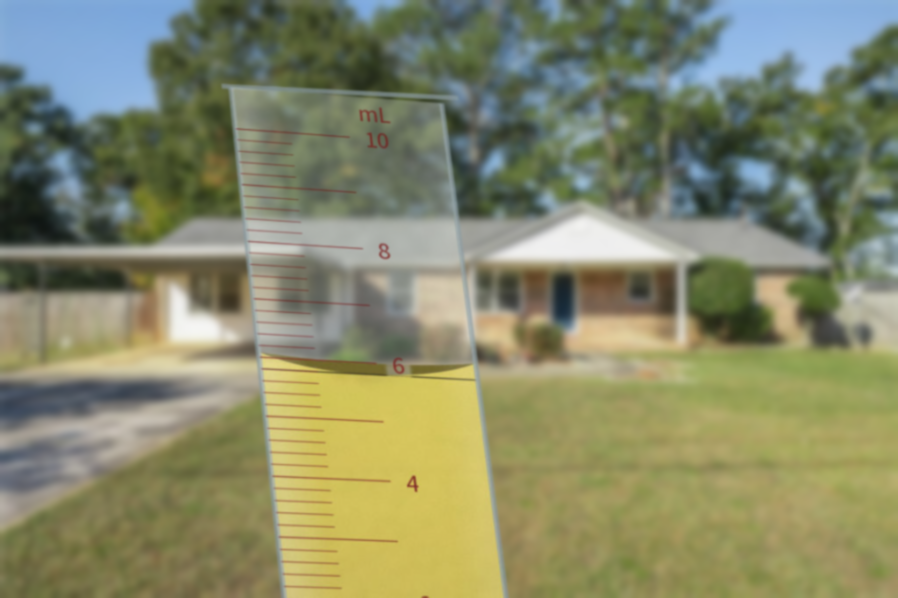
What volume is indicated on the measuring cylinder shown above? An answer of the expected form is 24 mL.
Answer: 5.8 mL
